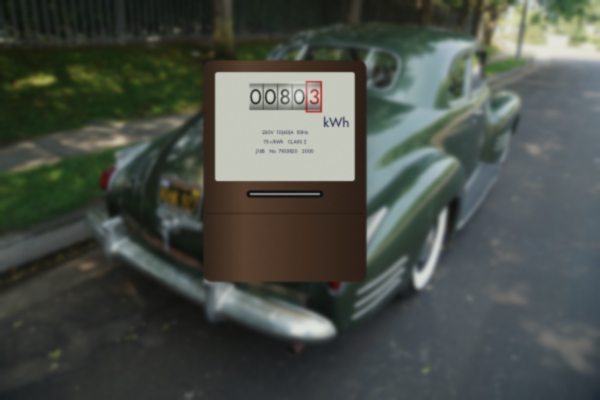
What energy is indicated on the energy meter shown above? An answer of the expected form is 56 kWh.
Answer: 80.3 kWh
